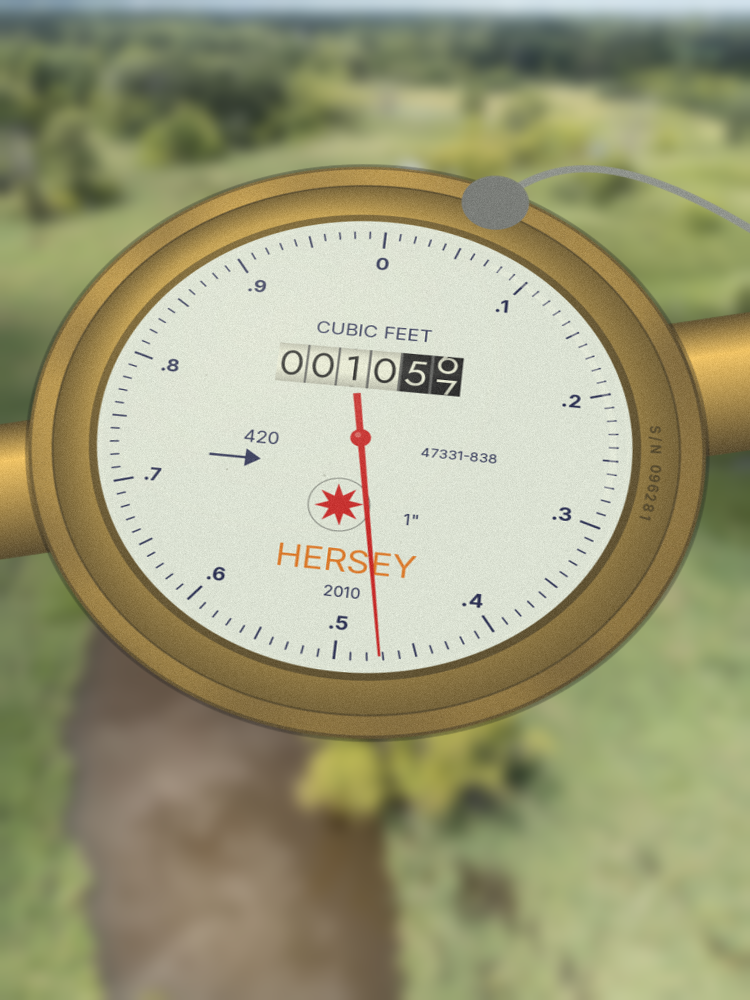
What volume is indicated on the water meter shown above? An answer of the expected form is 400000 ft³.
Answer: 1056.47 ft³
